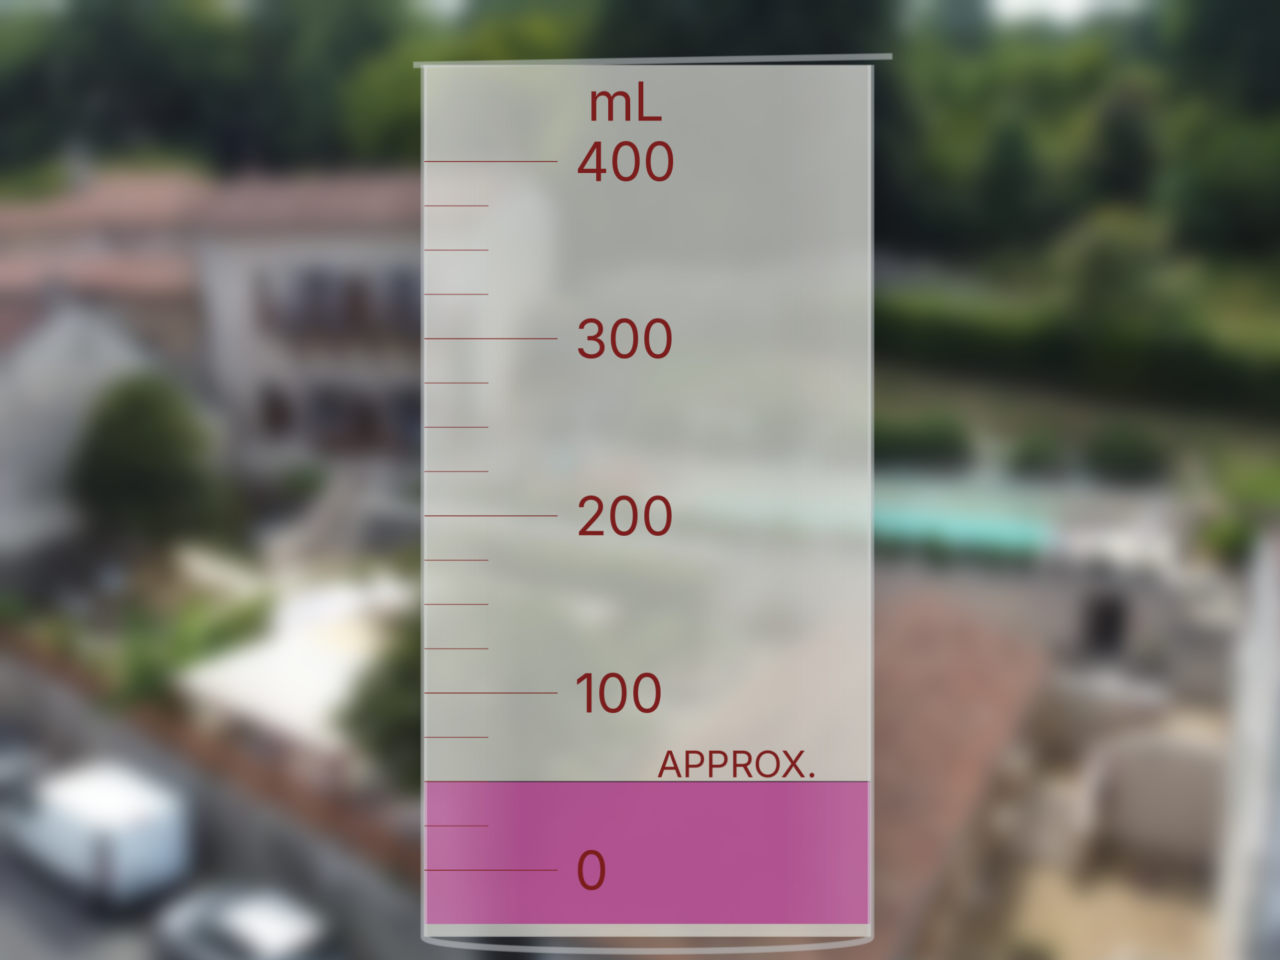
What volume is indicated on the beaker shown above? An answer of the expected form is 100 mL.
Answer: 50 mL
